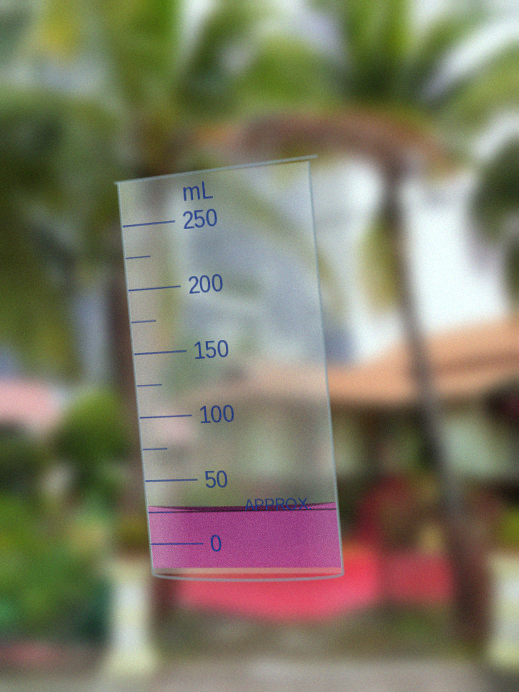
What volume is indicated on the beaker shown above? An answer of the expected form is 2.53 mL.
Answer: 25 mL
